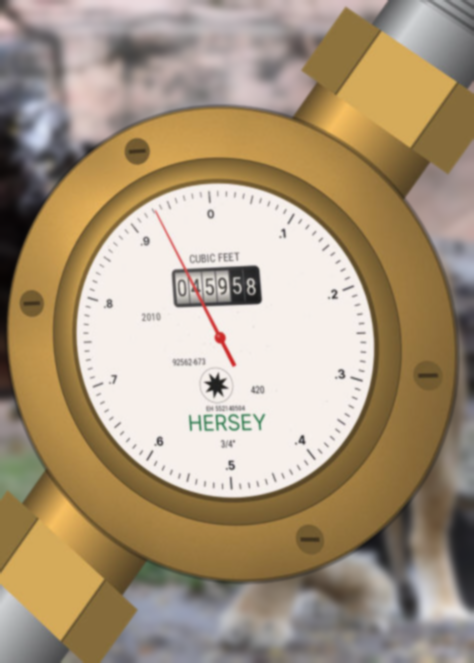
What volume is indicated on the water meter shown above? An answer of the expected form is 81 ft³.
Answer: 45957.93 ft³
